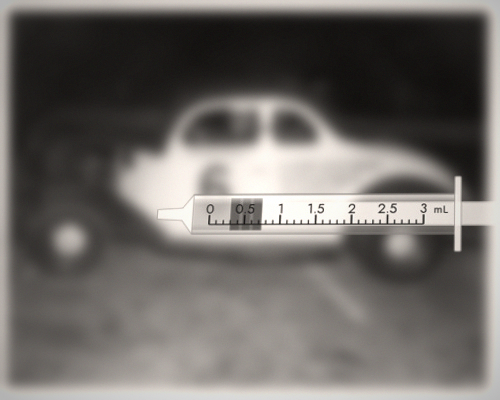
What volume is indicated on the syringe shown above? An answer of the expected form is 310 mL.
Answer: 0.3 mL
